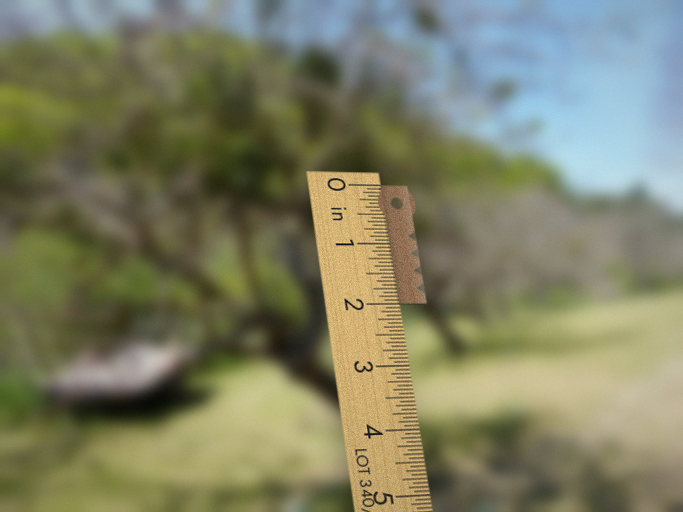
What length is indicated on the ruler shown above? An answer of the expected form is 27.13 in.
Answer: 2 in
